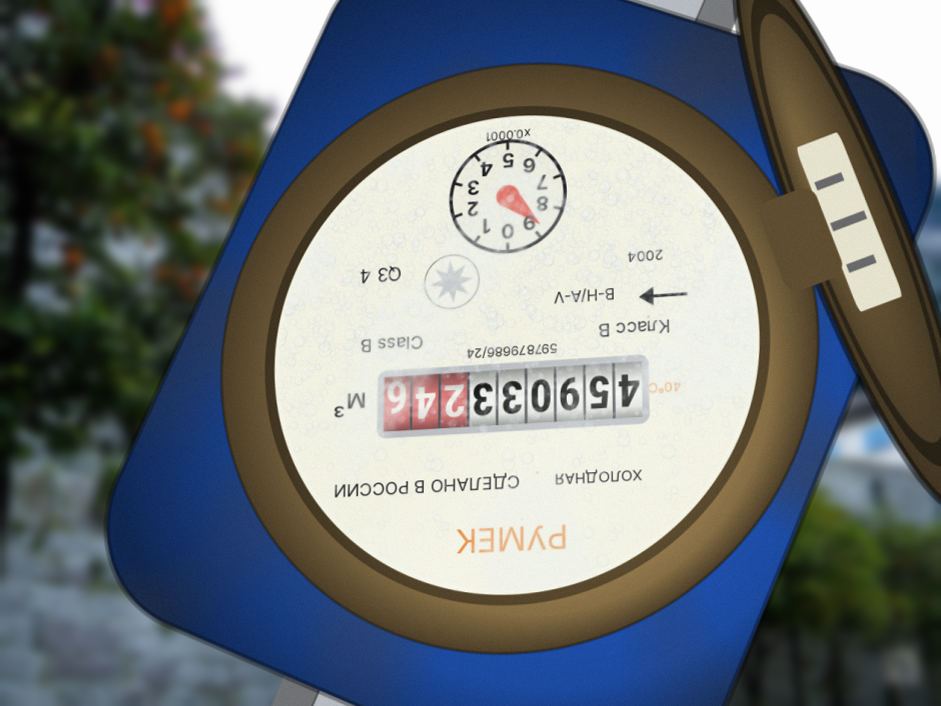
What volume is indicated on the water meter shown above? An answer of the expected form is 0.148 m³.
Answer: 459033.2458 m³
